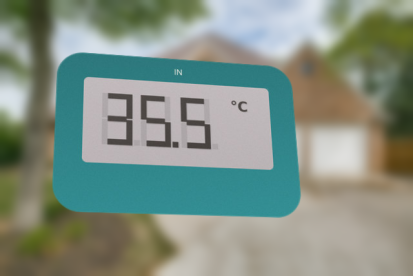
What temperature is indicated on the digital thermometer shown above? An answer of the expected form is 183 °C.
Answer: 35.5 °C
